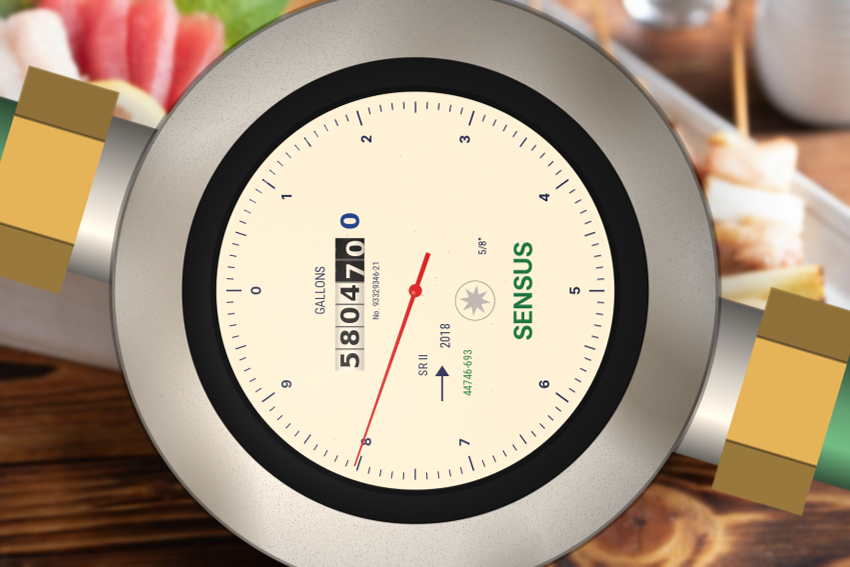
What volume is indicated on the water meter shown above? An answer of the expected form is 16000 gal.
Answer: 5804698.0 gal
